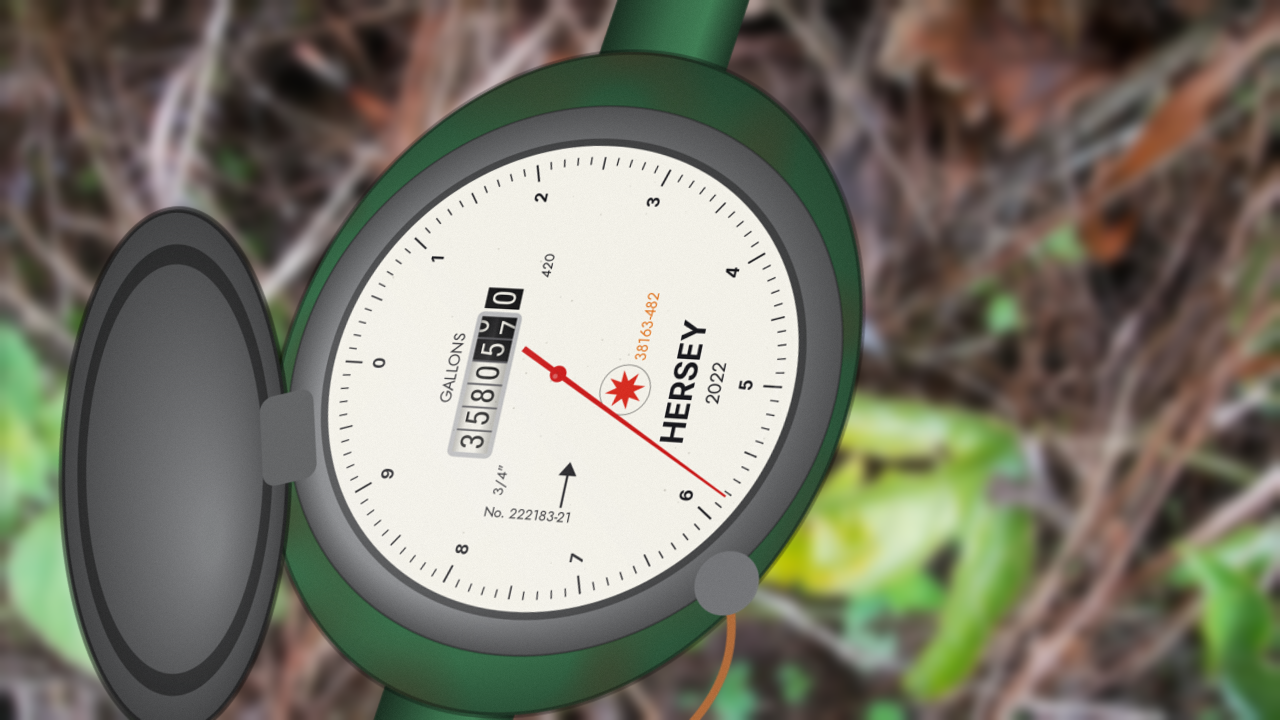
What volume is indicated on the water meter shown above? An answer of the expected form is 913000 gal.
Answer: 3580565.8 gal
